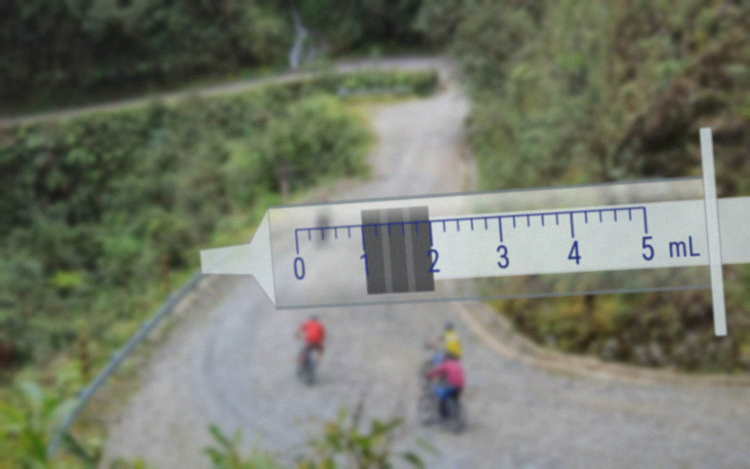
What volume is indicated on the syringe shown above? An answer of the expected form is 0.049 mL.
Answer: 1 mL
